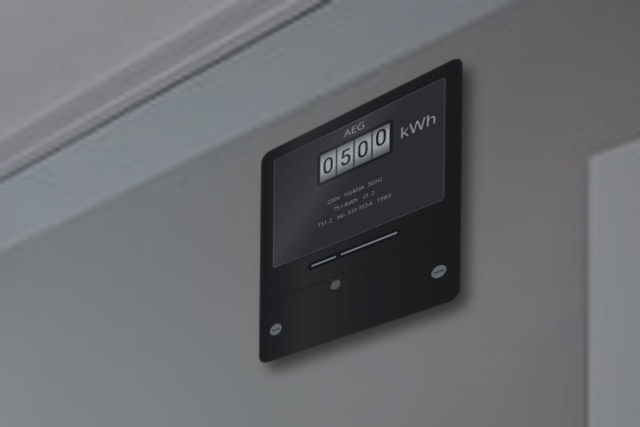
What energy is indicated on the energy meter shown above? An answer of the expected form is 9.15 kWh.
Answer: 500 kWh
